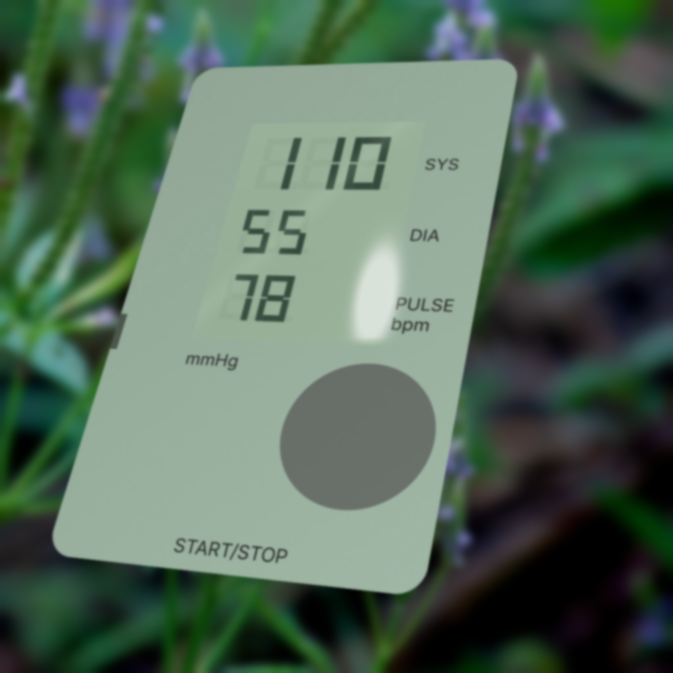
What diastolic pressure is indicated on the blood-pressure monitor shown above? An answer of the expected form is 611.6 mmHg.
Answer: 55 mmHg
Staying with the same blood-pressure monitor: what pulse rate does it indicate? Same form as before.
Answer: 78 bpm
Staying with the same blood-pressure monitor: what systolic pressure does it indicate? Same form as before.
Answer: 110 mmHg
